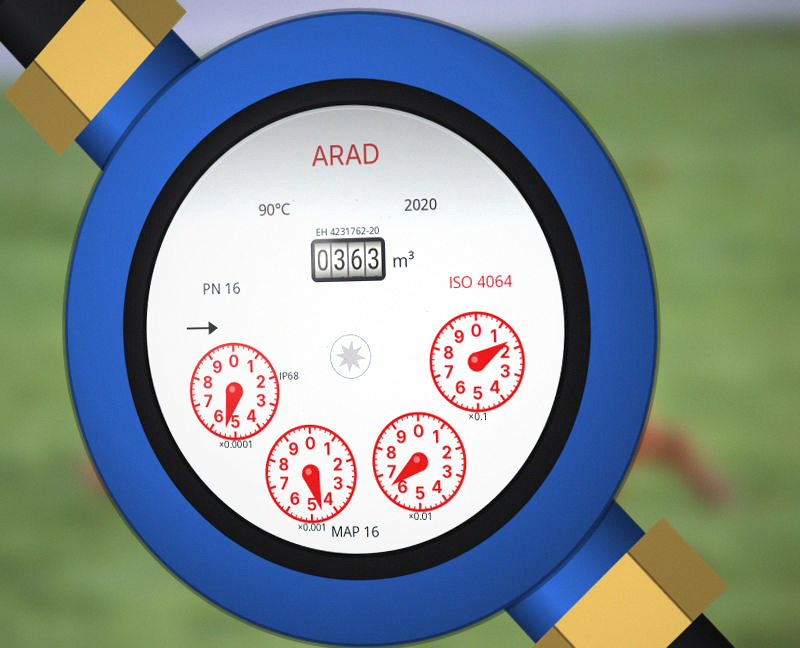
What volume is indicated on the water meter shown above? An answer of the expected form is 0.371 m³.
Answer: 363.1645 m³
